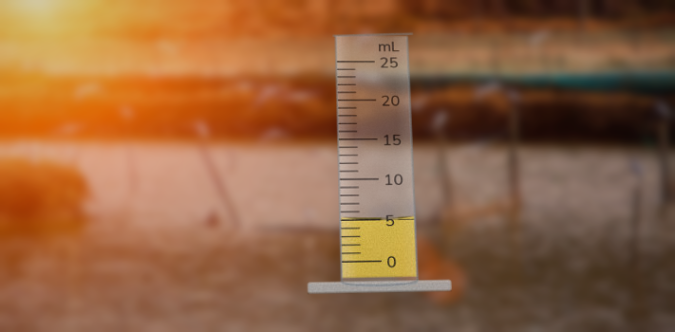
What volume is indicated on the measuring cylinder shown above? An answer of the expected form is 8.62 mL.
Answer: 5 mL
